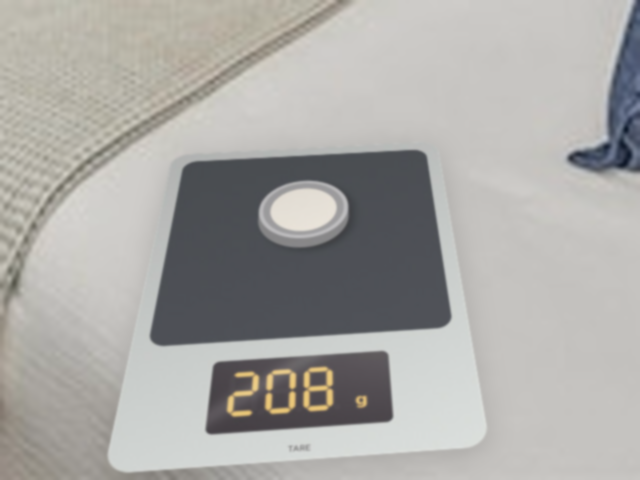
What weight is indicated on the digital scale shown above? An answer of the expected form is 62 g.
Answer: 208 g
